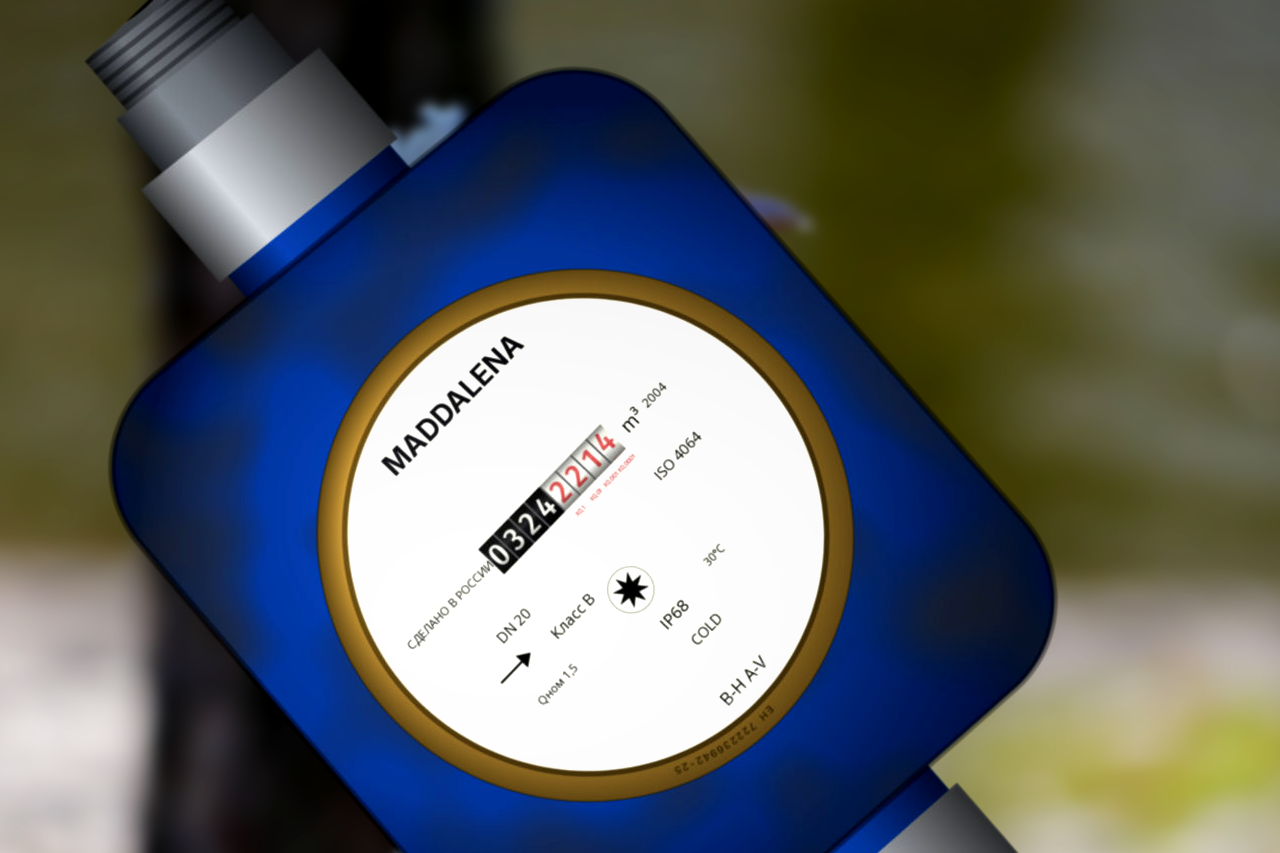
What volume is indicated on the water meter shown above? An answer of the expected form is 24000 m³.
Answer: 324.2214 m³
